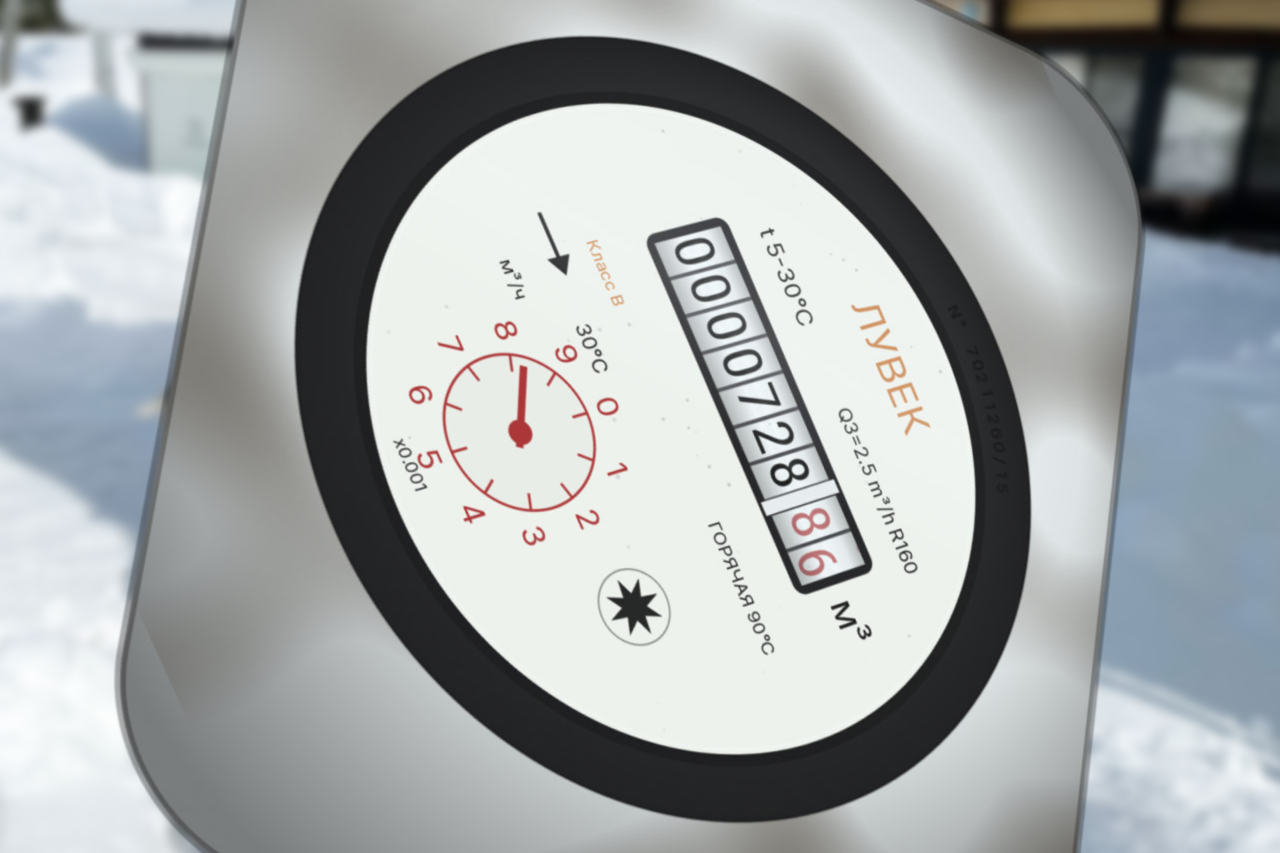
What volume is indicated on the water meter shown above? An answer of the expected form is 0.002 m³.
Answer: 728.858 m³
